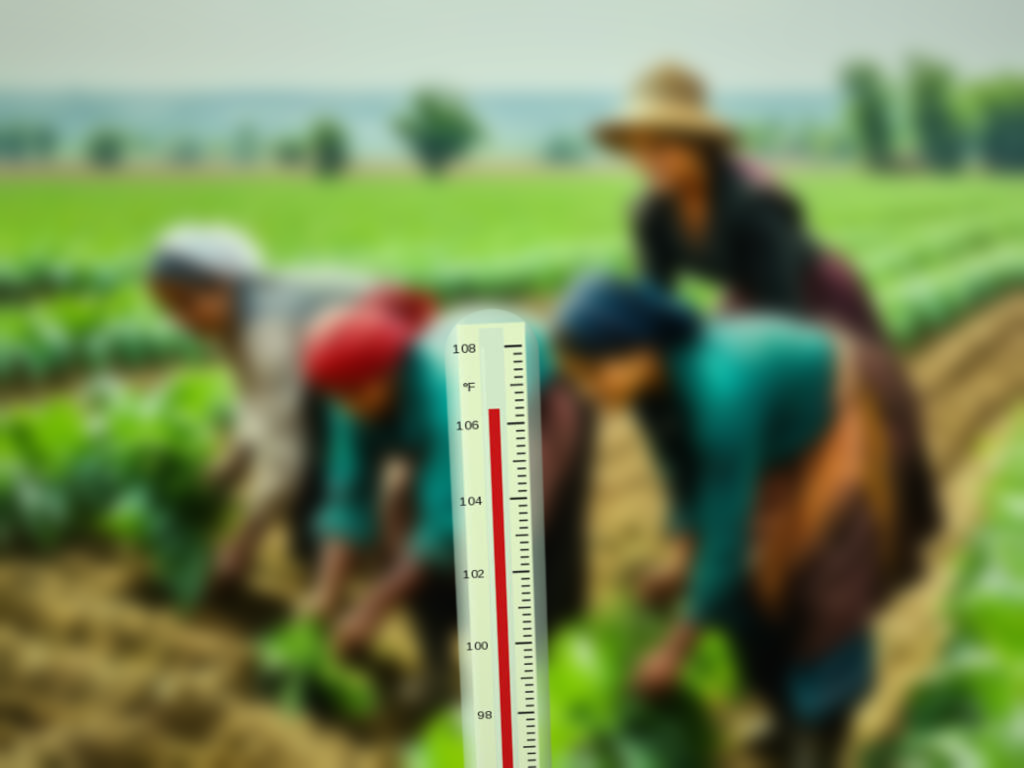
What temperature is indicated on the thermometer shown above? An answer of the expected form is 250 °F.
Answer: 106.4 °F
